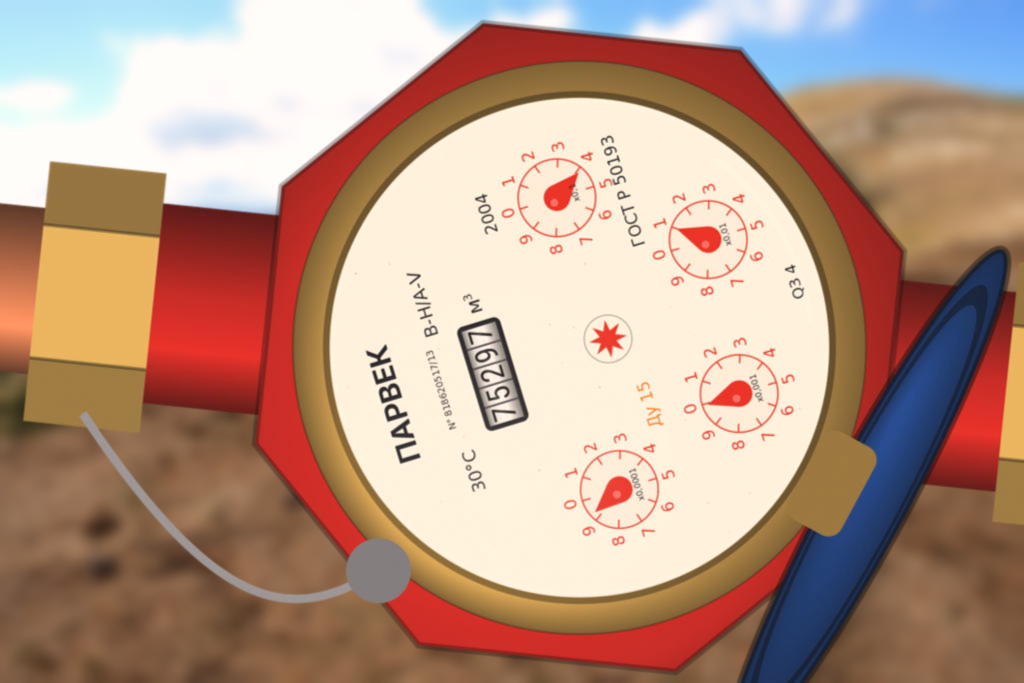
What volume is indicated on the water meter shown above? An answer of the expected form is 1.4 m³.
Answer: 75297.4099 m³
